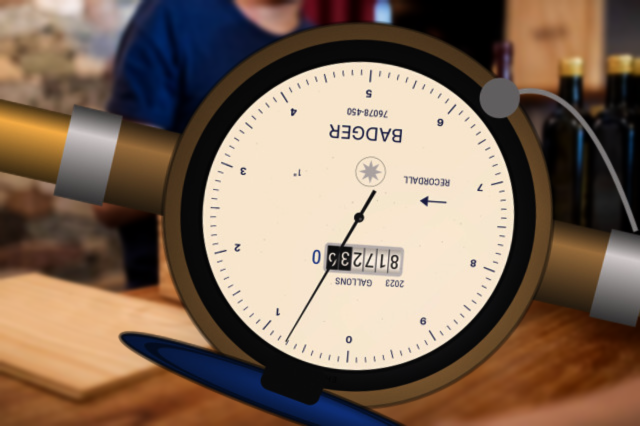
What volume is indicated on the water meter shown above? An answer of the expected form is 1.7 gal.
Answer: 8172360.7 gal
